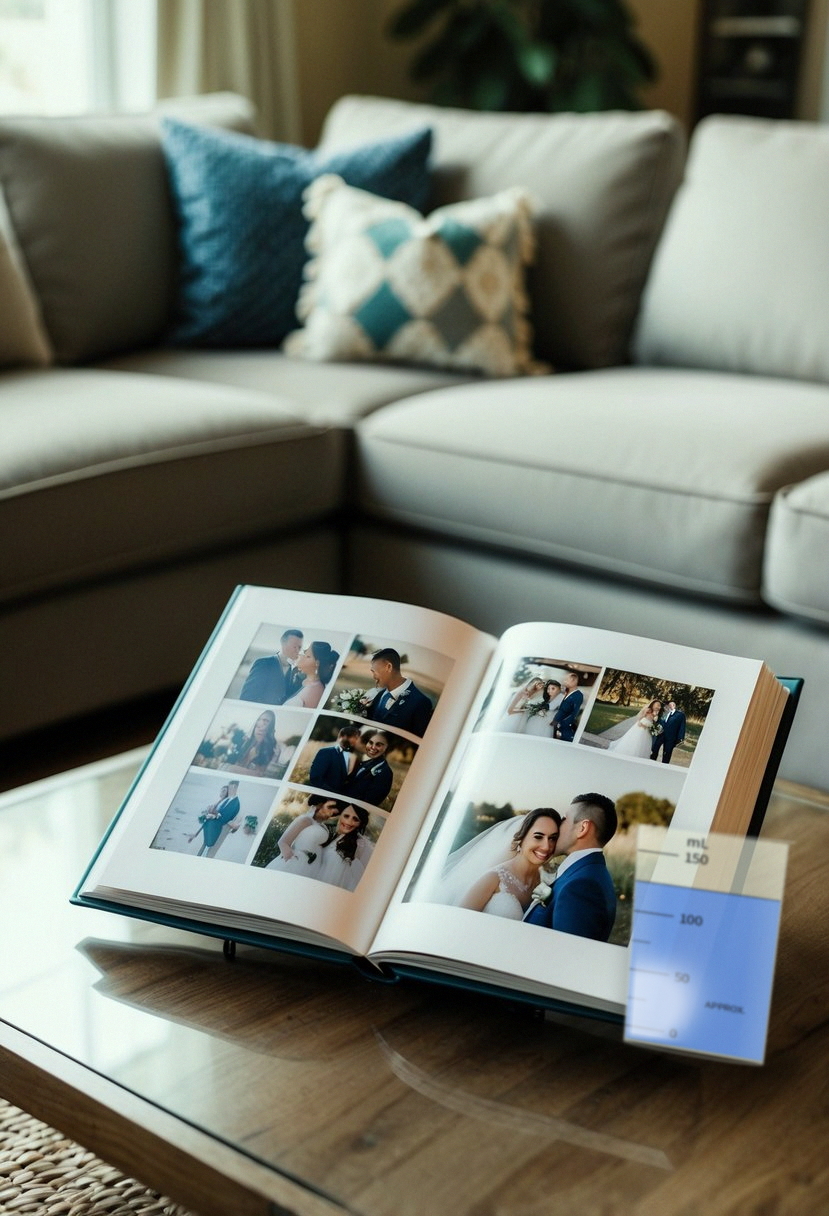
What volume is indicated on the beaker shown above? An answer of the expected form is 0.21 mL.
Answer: 125 mL
